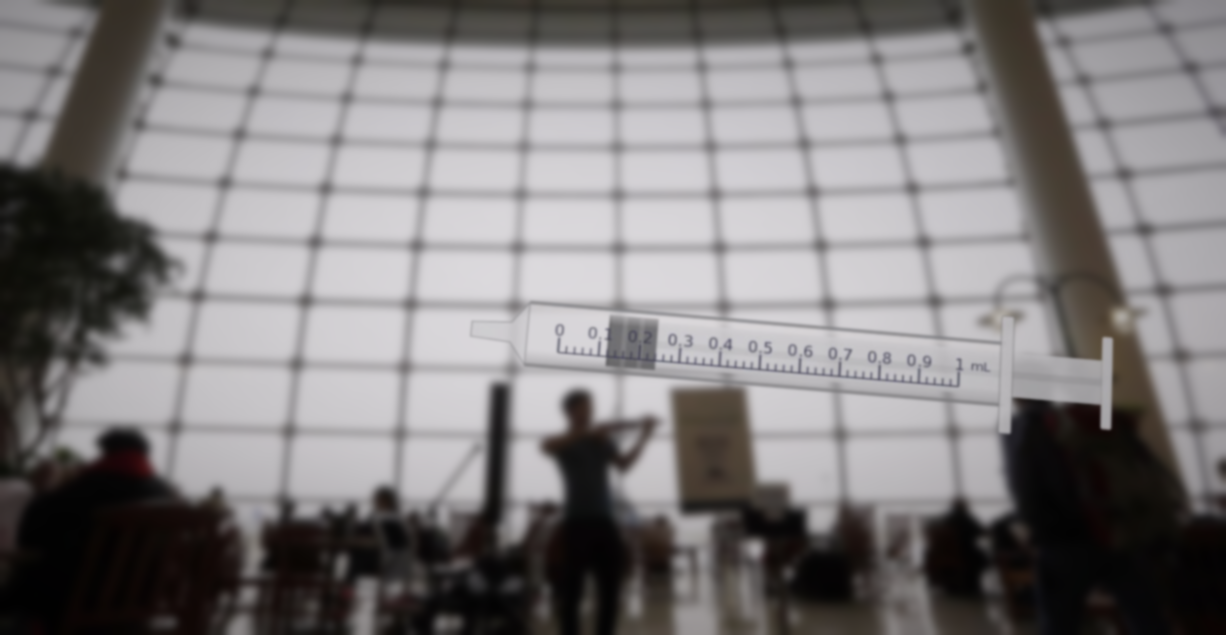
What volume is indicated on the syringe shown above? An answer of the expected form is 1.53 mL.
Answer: 0.12 mL
